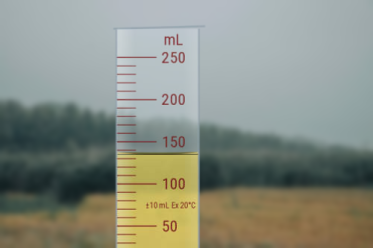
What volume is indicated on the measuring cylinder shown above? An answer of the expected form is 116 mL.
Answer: 135 mL
